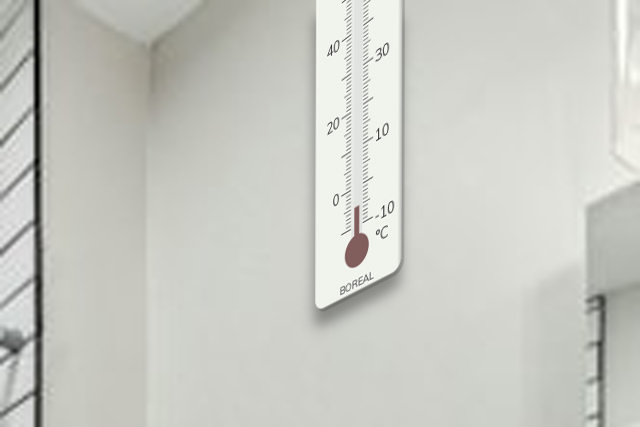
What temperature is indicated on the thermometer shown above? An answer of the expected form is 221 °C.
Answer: -5 °C
